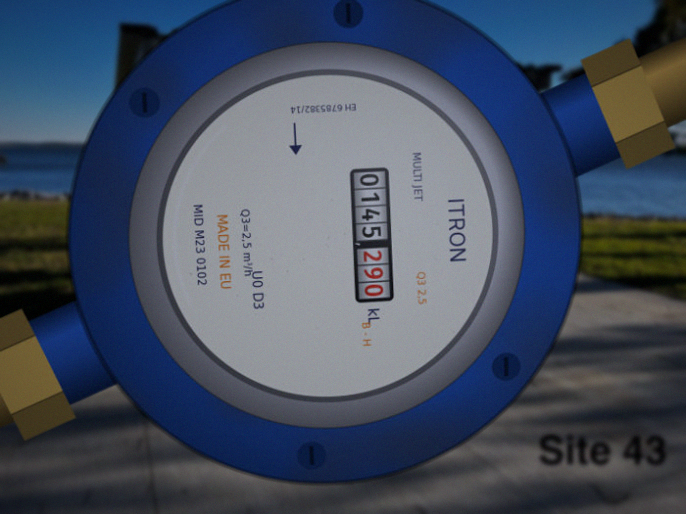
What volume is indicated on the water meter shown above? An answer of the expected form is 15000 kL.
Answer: 145.290 kL
